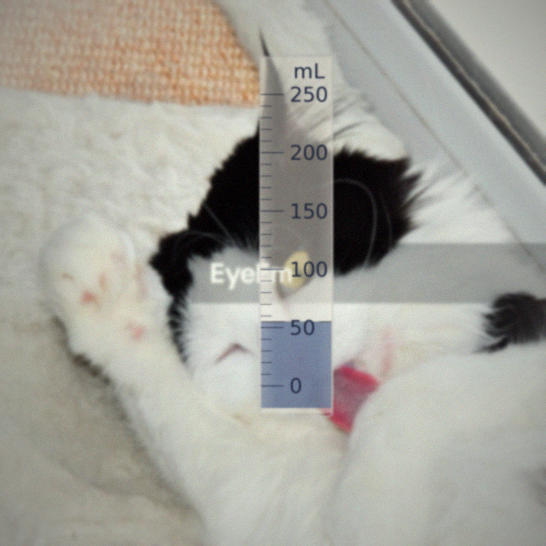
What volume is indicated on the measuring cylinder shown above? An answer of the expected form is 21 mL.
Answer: 55 mL
